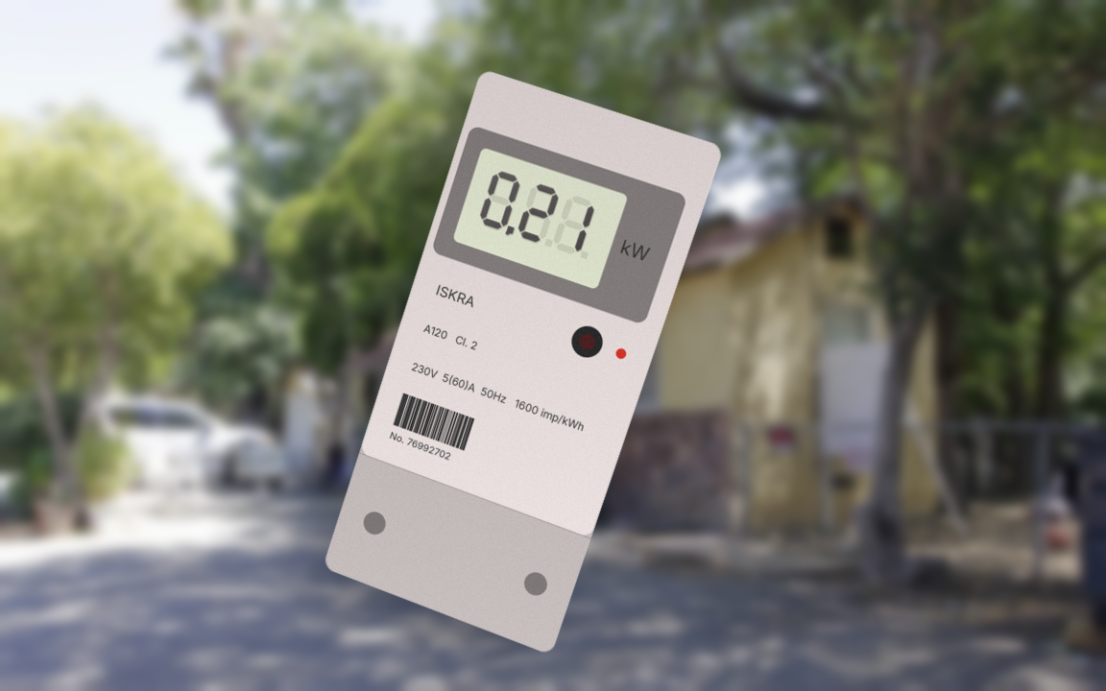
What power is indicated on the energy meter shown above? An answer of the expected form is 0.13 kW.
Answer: 0.21 kW
